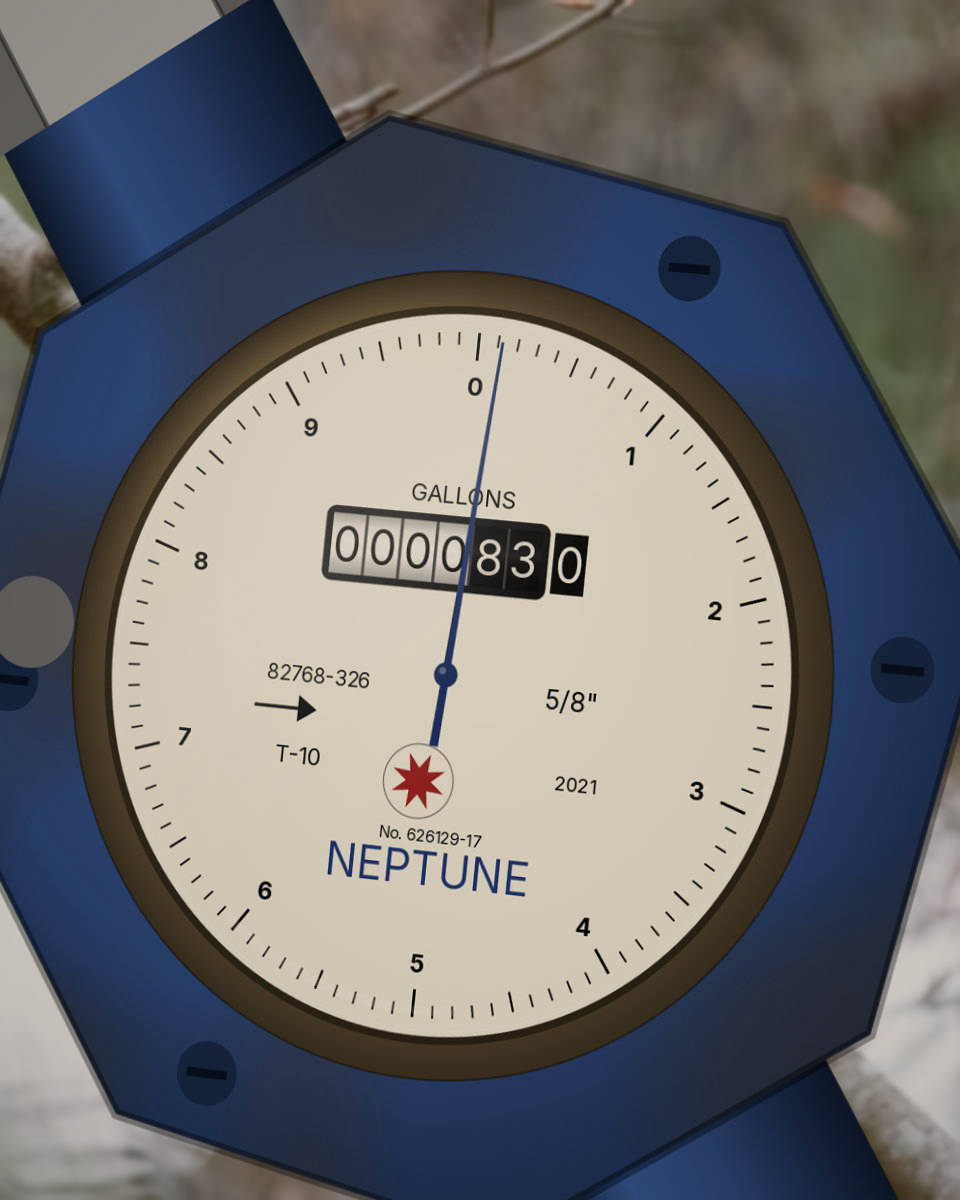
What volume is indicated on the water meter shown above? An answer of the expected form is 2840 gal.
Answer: 830.1 gal
